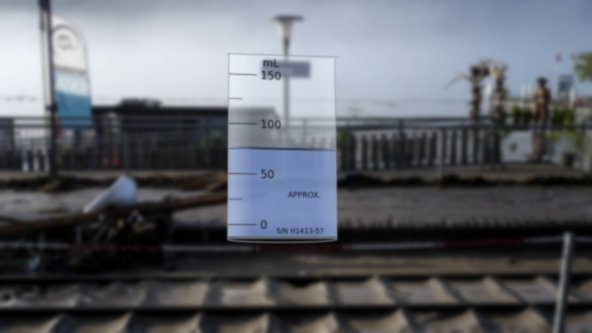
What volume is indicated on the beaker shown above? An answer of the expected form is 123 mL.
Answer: 75 mL
